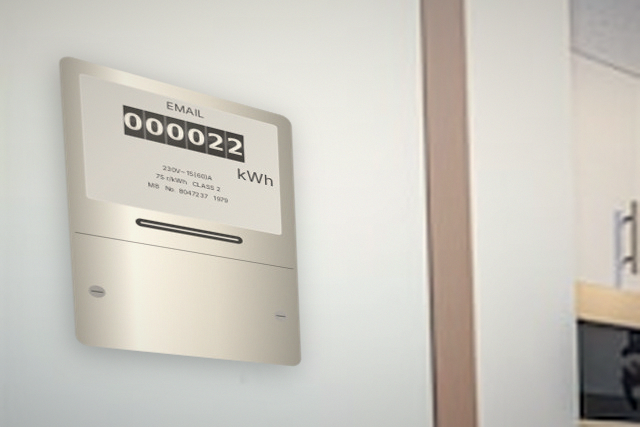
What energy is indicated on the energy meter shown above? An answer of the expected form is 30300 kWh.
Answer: 22 kWh
